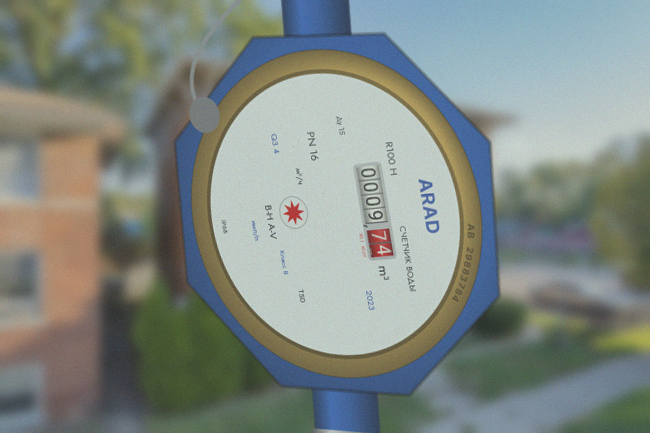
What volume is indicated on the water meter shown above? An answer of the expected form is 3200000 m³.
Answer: 9.74 m³
